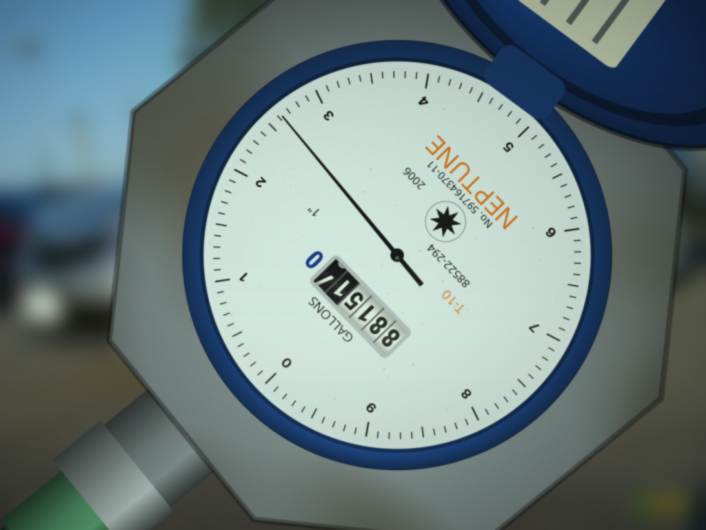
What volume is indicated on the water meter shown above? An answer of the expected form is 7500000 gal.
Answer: 8815172.6 gal
